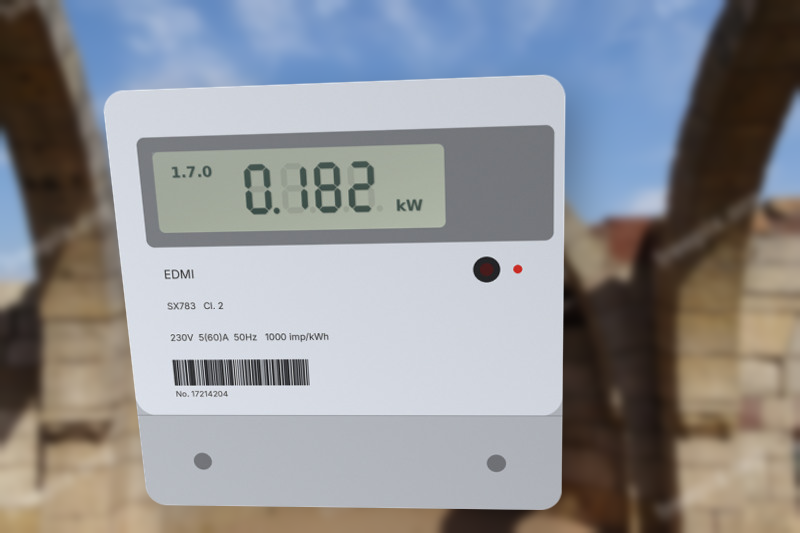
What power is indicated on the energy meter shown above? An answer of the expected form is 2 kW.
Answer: 0.182 kW
